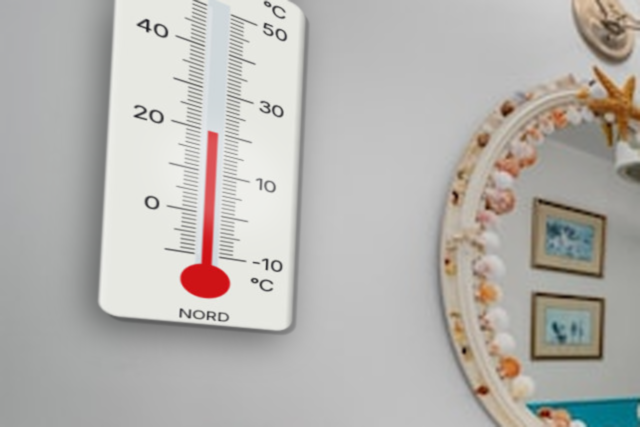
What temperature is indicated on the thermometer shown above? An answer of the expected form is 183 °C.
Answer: 20 °C
